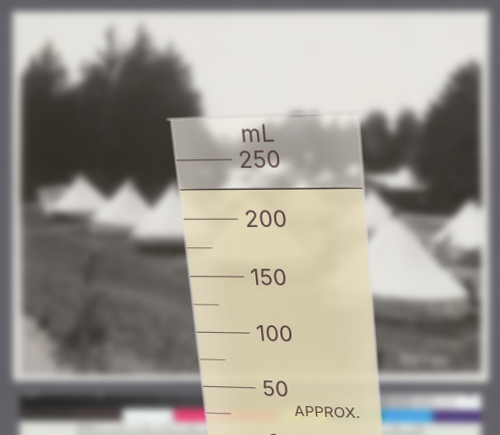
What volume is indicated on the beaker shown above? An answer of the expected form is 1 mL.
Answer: 225 mL
